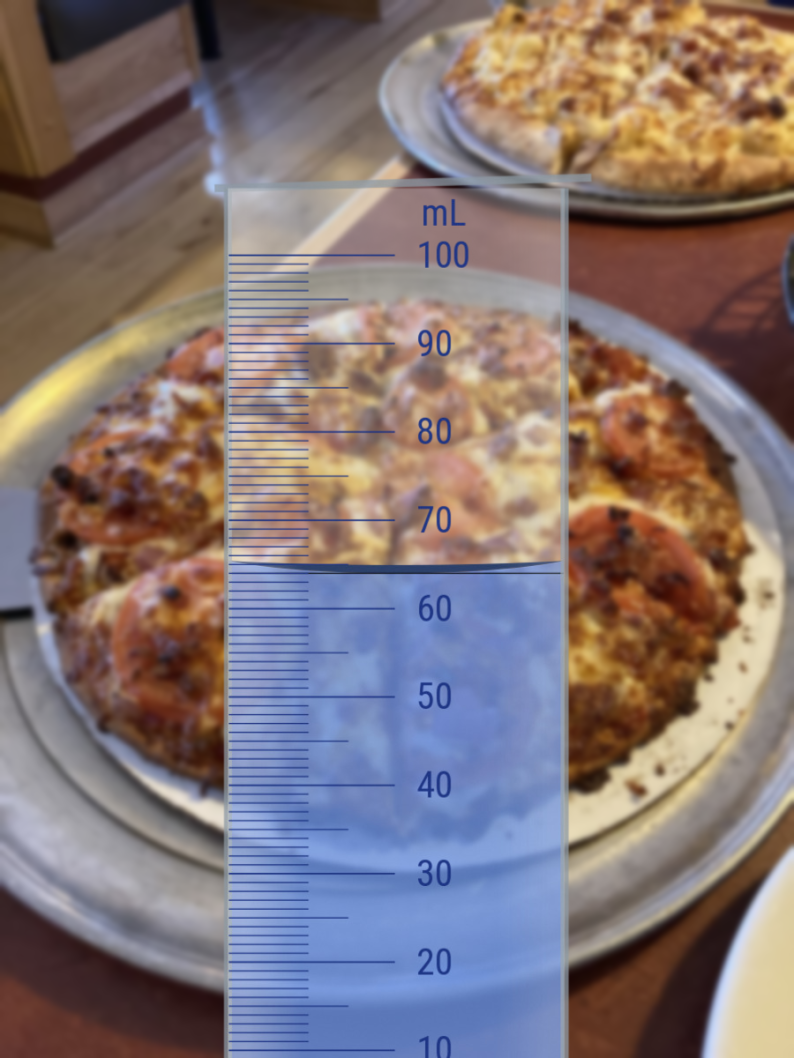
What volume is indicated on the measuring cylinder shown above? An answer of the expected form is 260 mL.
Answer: 64 mL
